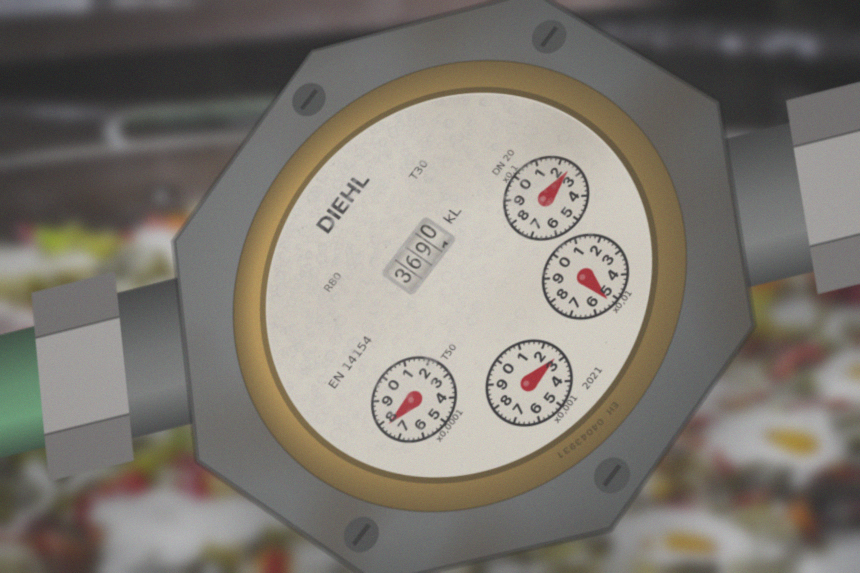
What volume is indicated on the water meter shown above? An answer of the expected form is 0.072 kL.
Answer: 3690.2527 kL
